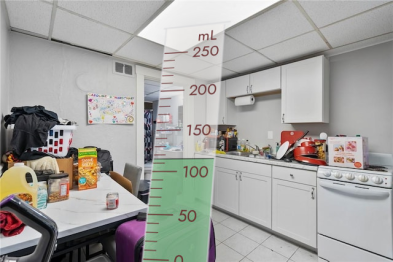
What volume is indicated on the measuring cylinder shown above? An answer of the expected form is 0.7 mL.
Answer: 115 mL
